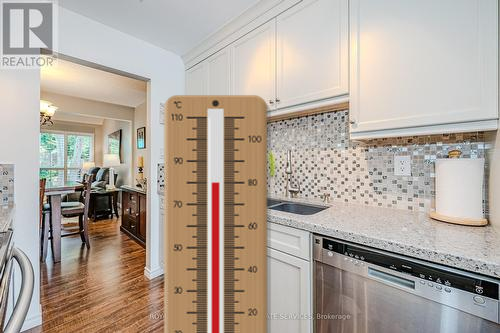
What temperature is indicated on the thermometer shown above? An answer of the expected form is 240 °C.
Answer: 80 °C
